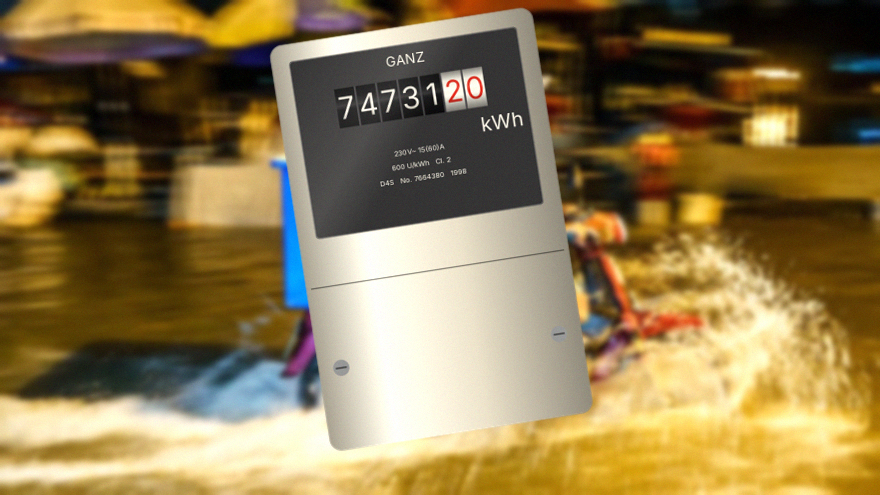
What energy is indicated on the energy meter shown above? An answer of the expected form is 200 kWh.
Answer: 74731.20 kWh
